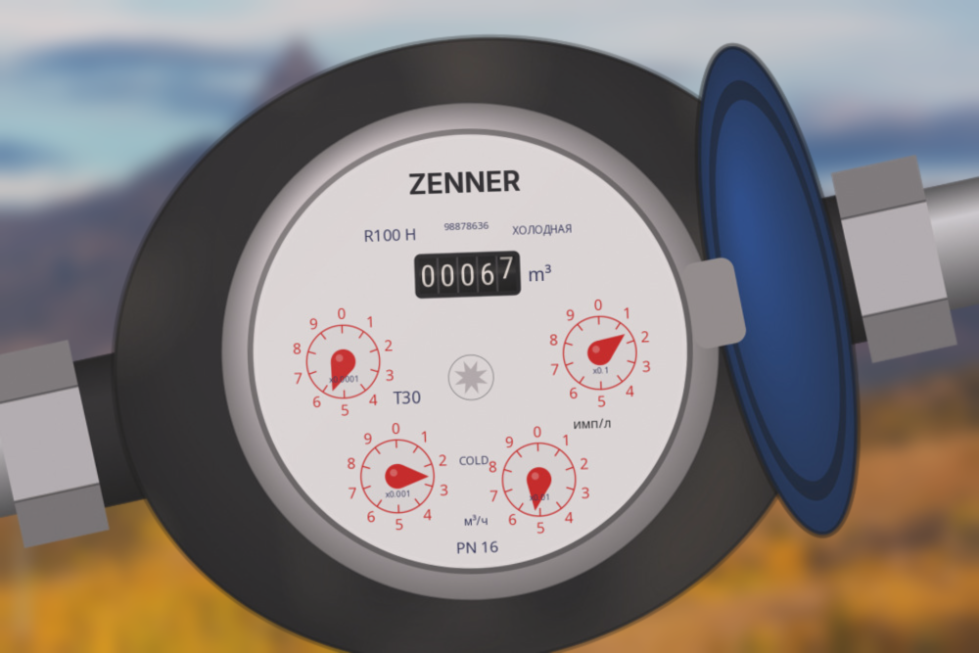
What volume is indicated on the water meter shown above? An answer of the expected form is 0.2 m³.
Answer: 67.1525 m³
